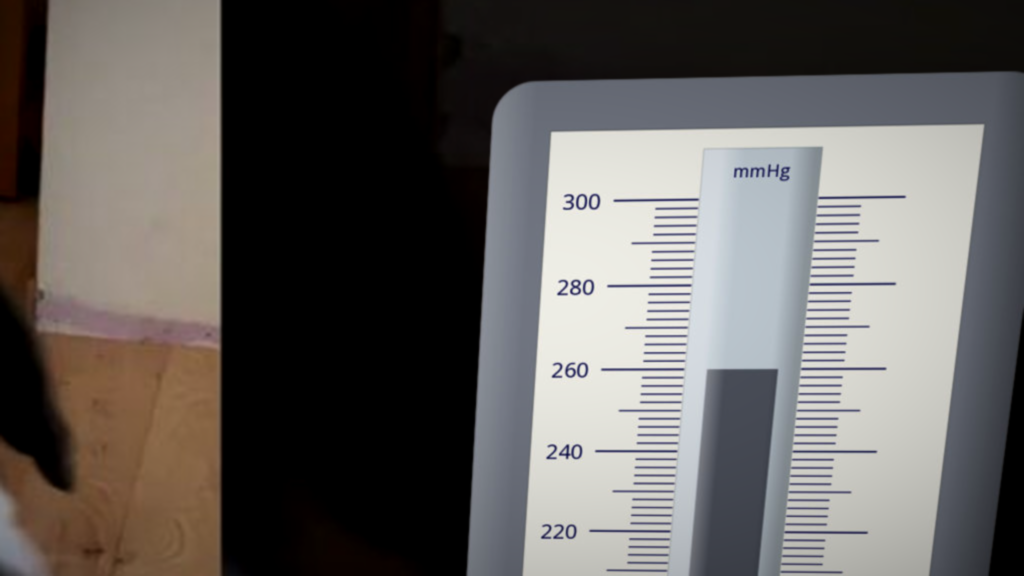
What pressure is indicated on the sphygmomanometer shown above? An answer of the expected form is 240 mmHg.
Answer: 260 mmHg
